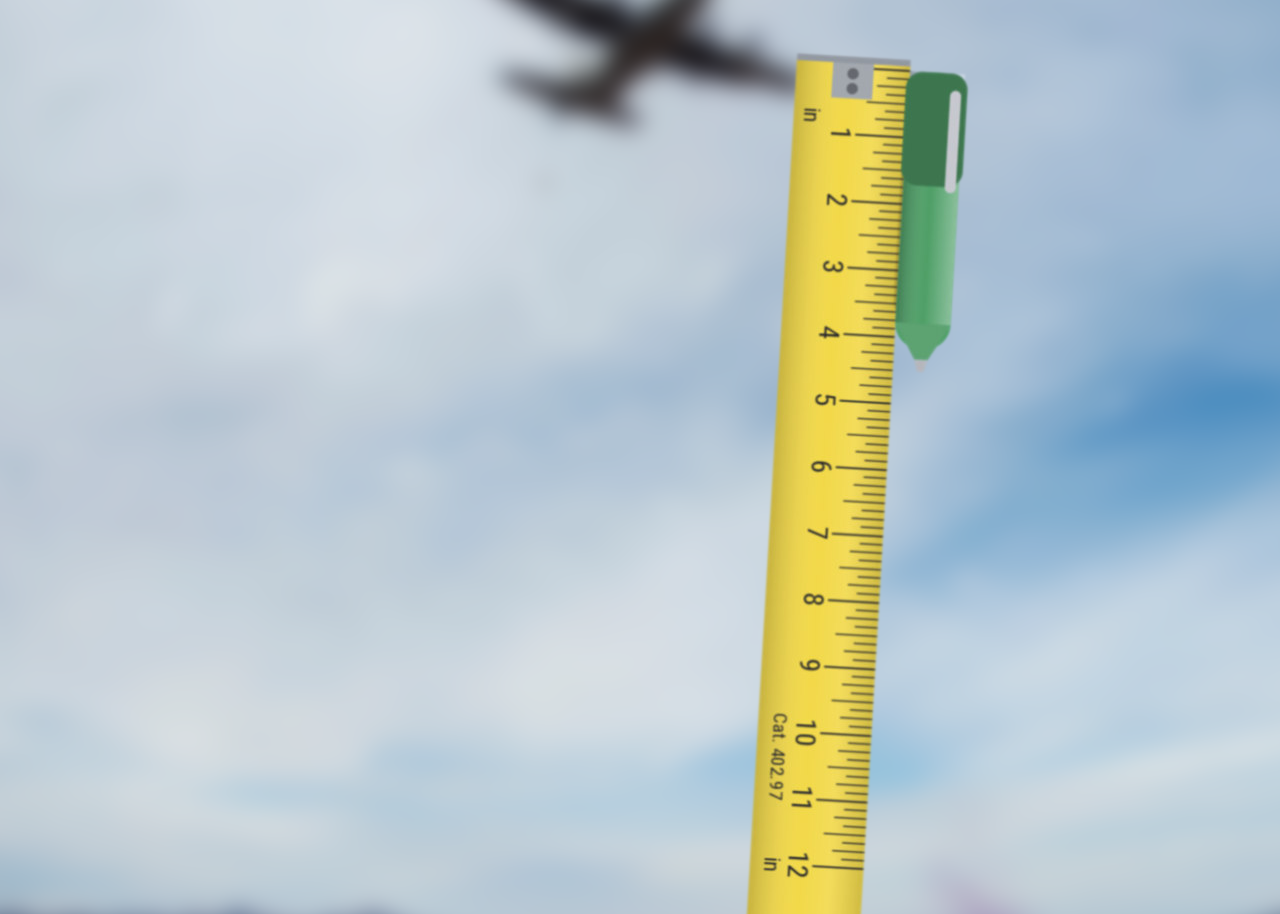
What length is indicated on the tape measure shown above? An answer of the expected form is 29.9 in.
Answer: 4.5 in
